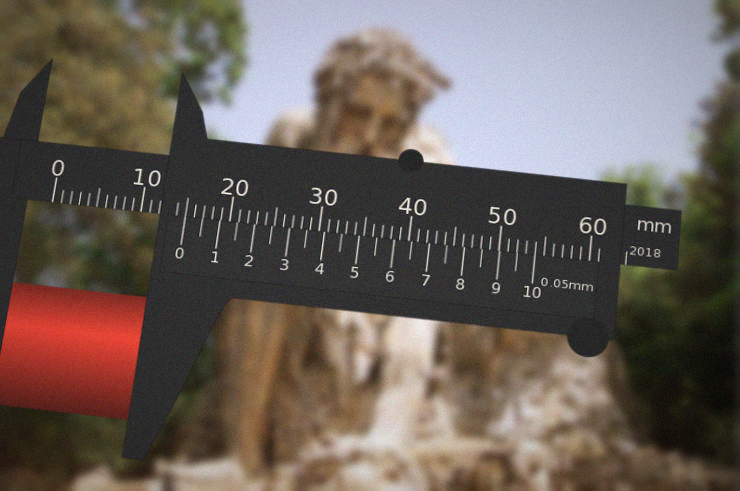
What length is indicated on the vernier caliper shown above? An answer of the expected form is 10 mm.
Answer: 15.0 mm
